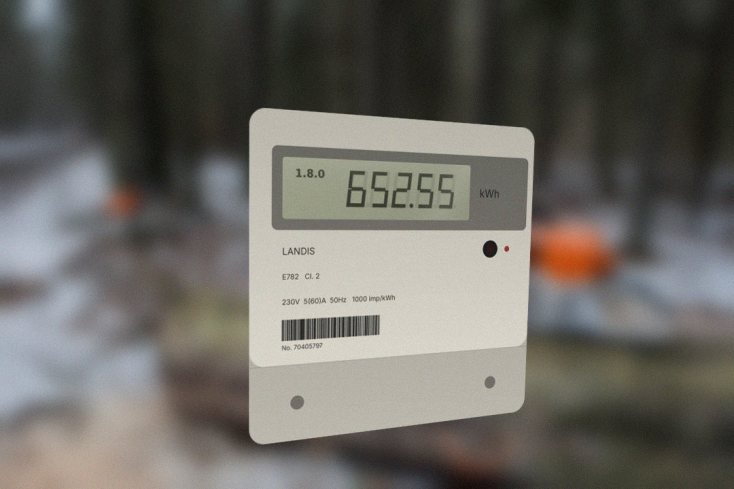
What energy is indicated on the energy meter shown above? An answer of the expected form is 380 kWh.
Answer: 652.55 kWh
